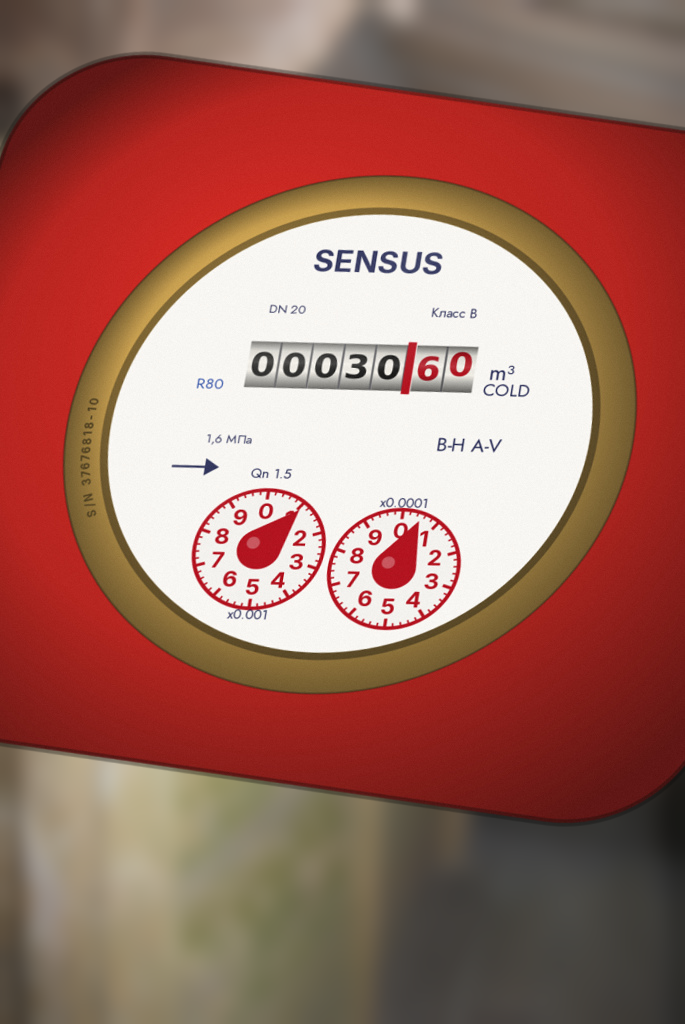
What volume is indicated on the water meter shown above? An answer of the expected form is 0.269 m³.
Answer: 30.6010 m³
